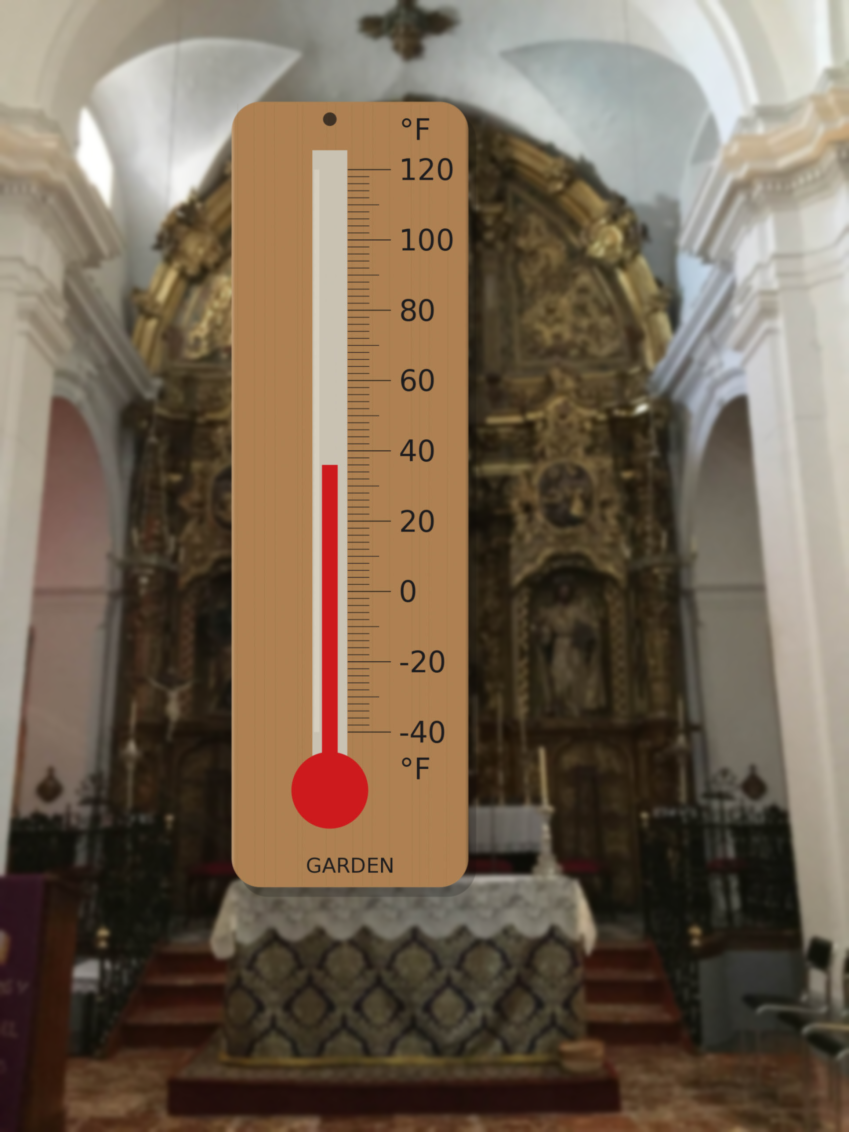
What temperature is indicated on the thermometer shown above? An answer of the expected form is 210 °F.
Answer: 36 °F
